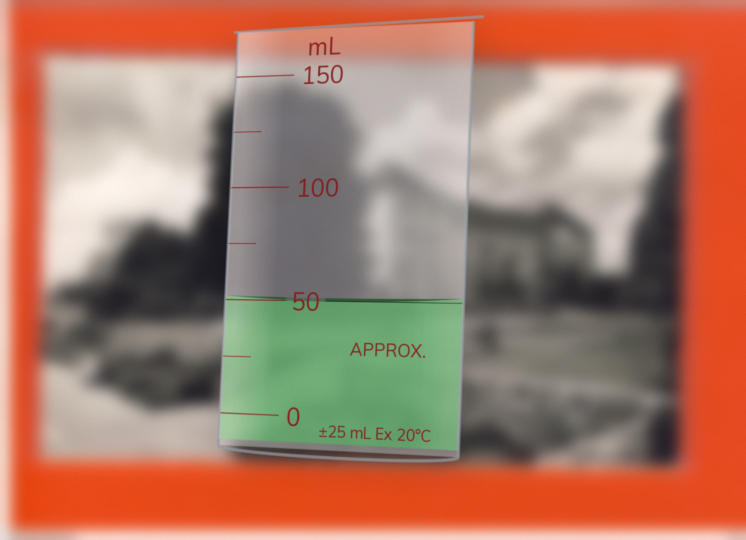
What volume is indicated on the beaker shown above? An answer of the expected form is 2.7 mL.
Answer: 50 mL
